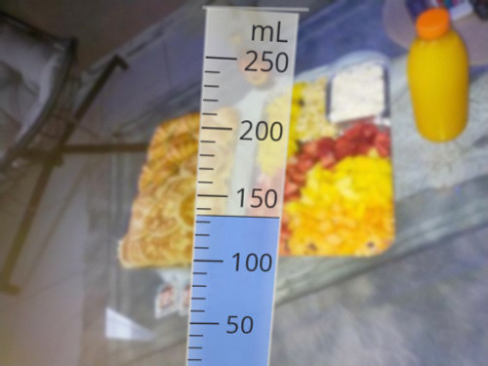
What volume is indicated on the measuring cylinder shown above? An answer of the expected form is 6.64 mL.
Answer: 135 mL
